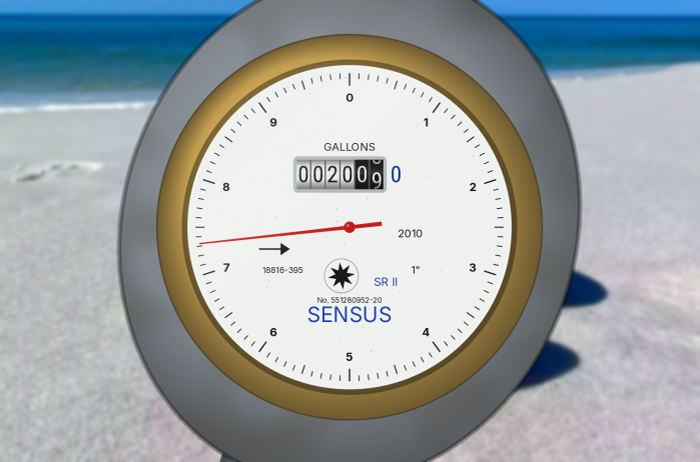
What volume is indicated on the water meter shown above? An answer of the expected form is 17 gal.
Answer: 20087.3 gal
